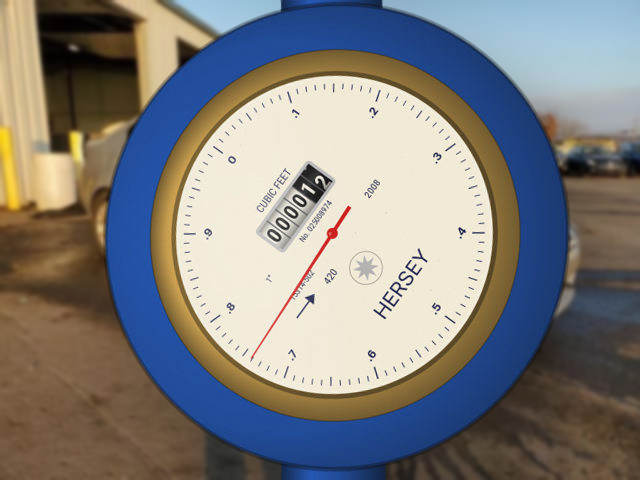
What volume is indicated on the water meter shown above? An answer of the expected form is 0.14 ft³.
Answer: 11.74 ft³
